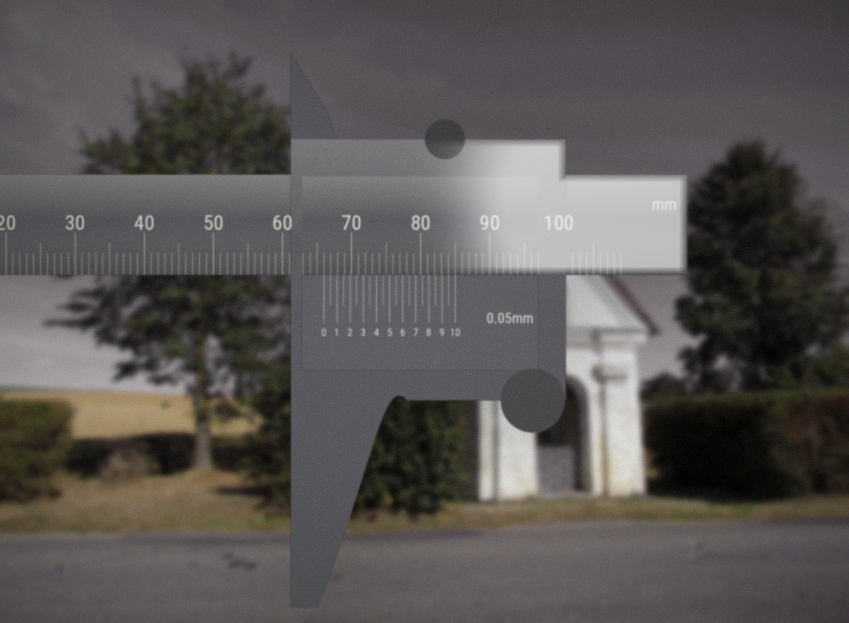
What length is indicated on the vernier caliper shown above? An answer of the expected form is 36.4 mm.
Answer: 66.0 mm
